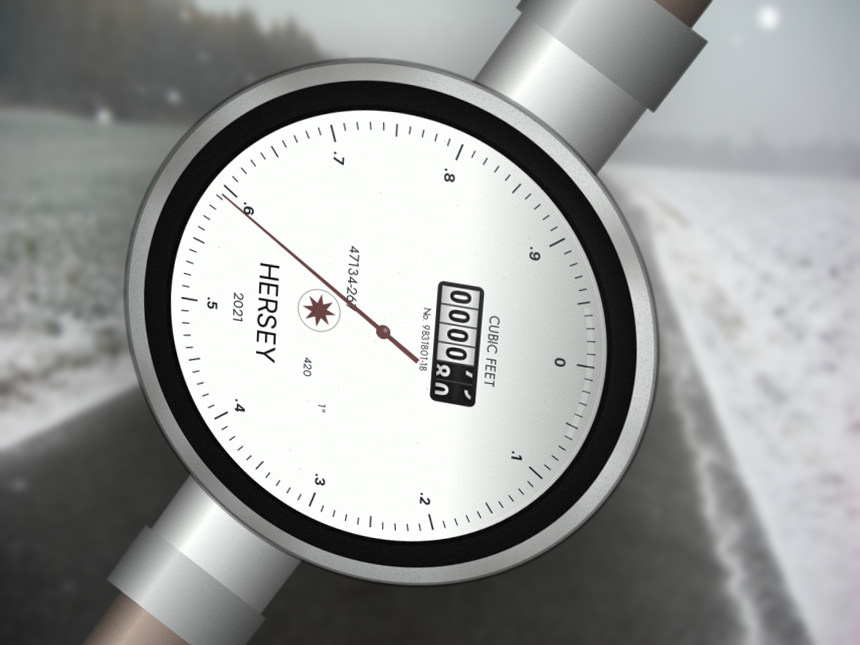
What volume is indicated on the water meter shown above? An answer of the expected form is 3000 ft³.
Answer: 79.59 ft³
